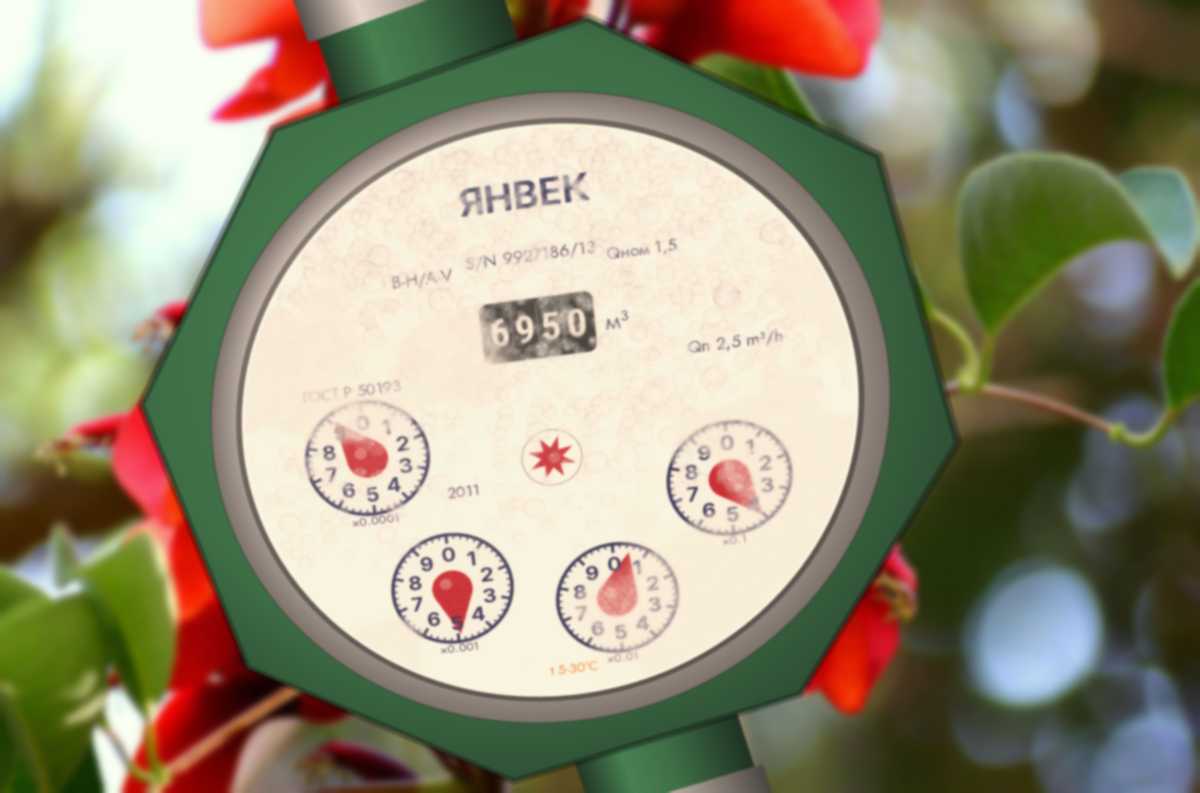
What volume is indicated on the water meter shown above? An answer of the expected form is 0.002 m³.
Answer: 6950.4049 m³
